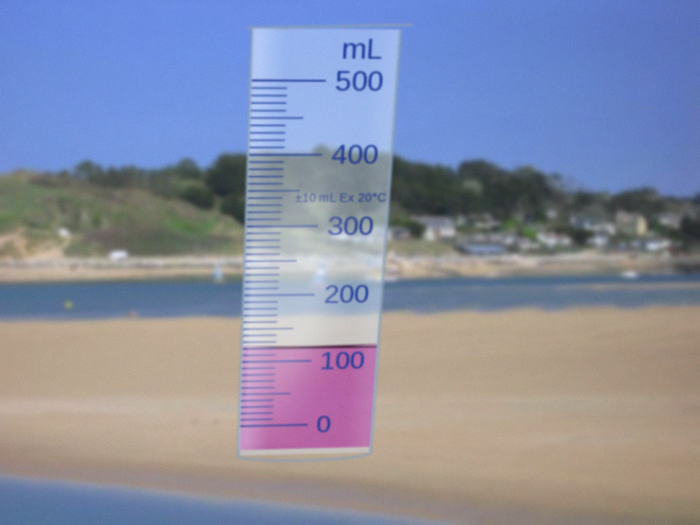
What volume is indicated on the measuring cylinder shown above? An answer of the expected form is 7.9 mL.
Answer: 120 mL
